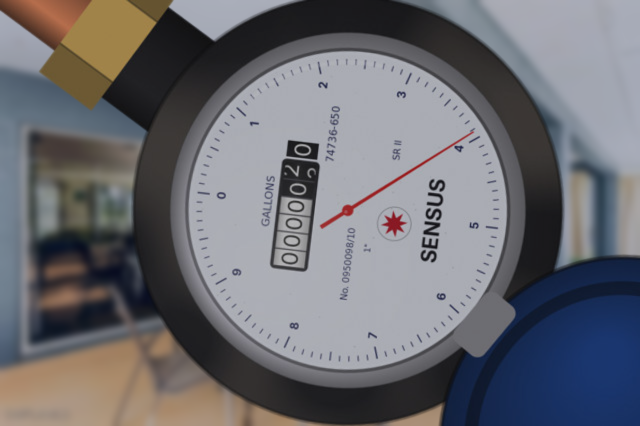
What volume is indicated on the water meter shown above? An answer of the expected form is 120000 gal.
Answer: 23.9 gal
